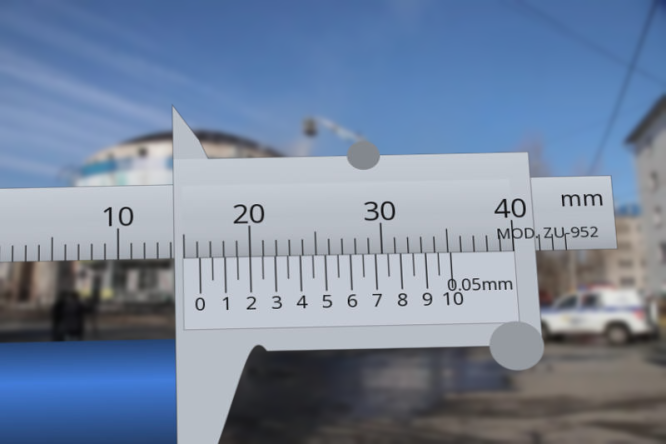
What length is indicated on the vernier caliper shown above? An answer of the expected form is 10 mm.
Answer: 16.2 mm
